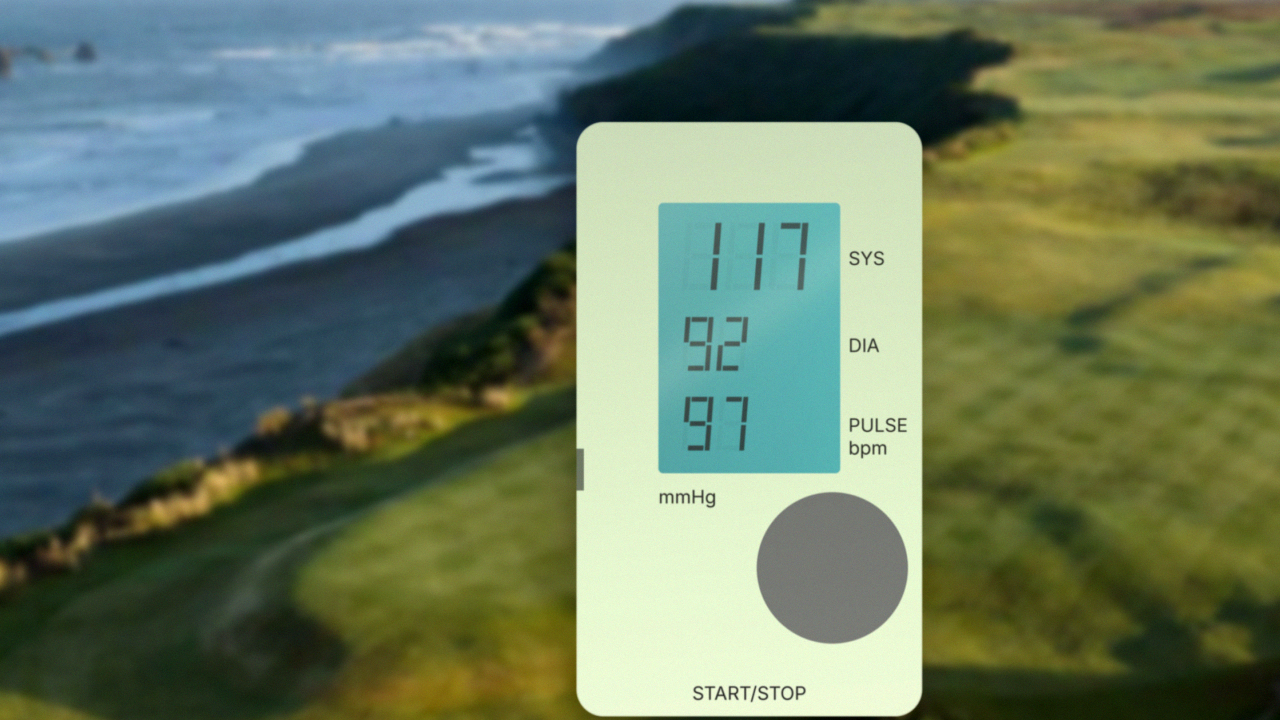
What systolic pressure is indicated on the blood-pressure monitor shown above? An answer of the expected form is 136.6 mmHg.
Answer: 117 mmHg
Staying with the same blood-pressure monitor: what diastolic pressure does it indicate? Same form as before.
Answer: 92 mmHg
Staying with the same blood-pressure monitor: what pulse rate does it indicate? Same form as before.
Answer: 97 bpm
